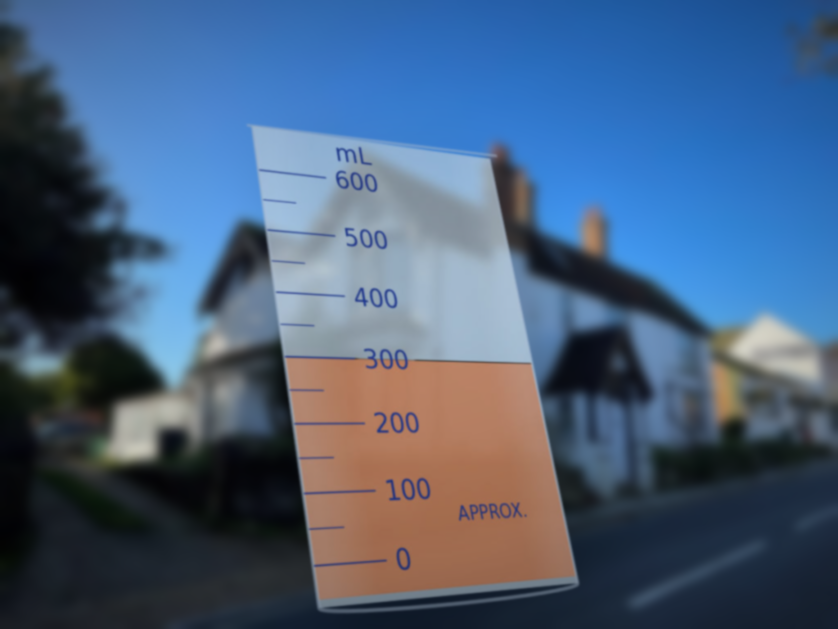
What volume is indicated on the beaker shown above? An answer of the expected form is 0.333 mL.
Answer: 300 mL
